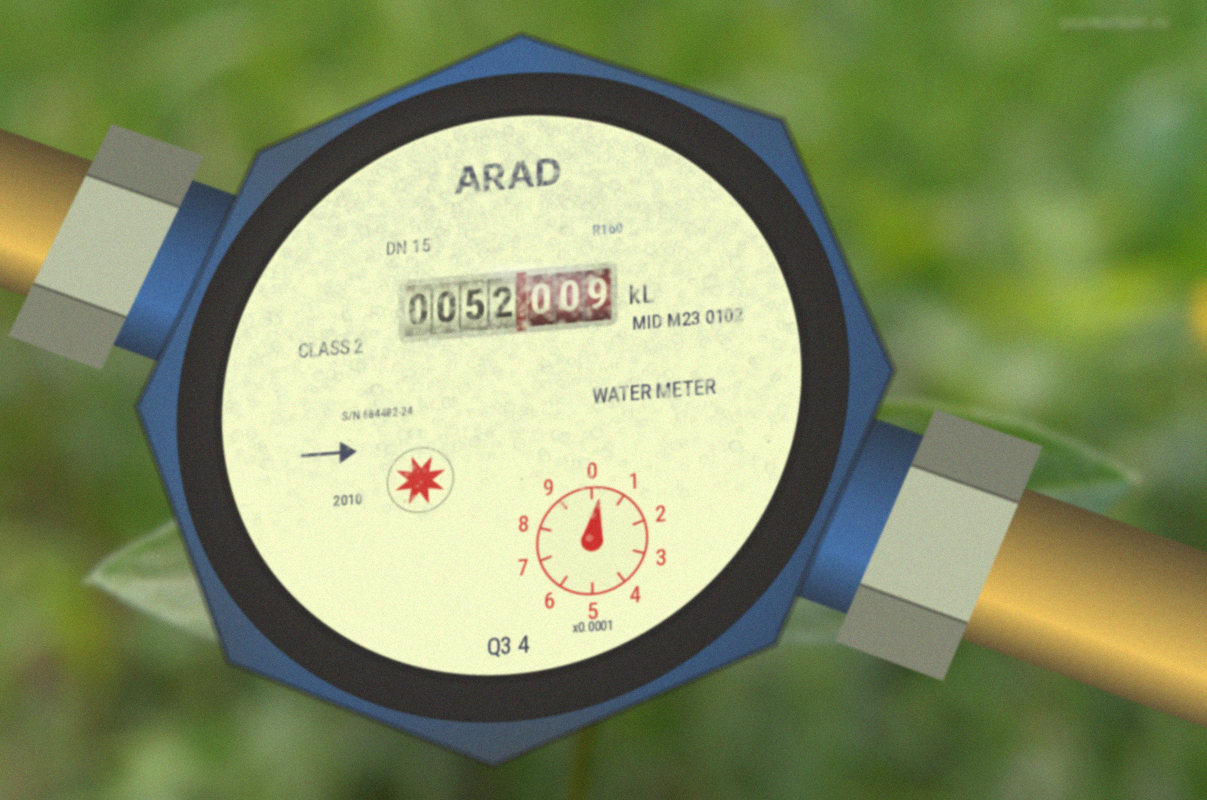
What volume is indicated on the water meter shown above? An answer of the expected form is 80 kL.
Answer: 52.0090 kL
